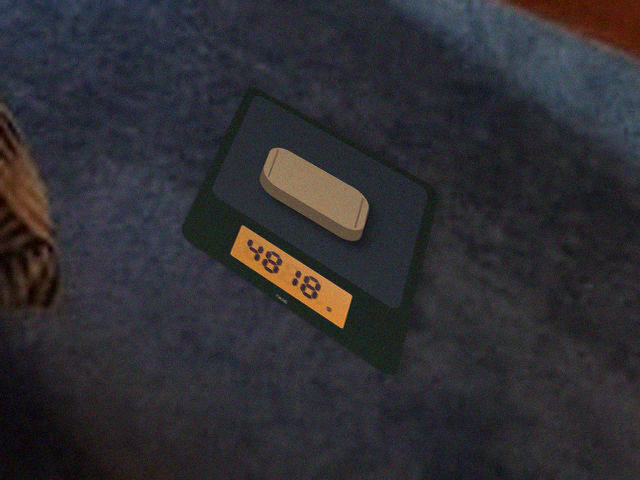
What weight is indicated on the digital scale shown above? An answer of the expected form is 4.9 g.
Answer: 4818 g
